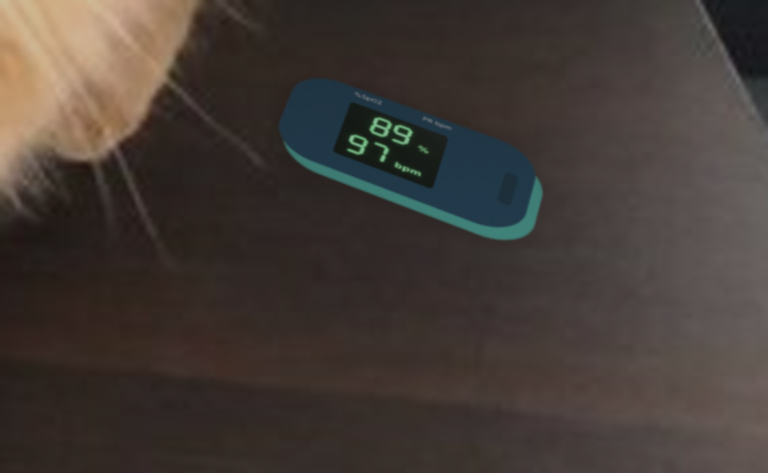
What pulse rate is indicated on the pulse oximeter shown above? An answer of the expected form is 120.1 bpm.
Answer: 97 bpm
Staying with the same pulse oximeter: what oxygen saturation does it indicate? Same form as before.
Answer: 89 %
